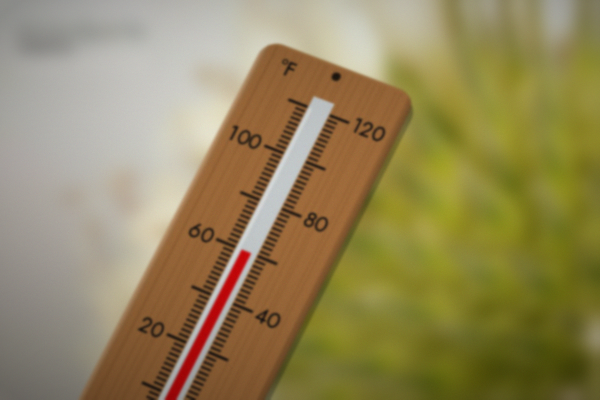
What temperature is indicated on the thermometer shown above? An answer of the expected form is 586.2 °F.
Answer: 60 °F
